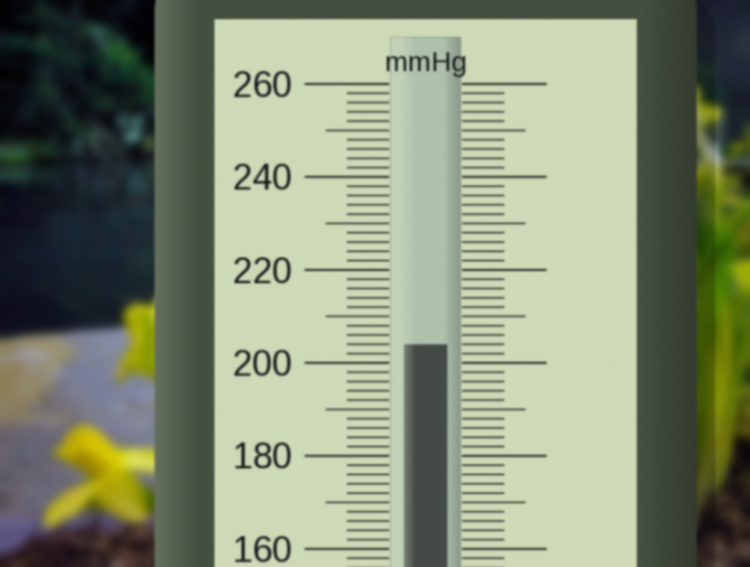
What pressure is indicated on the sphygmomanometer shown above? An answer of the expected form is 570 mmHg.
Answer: 204 mmHg
